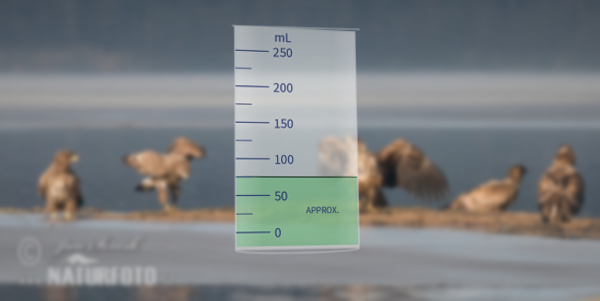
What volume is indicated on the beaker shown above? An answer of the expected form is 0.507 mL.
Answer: 75 mL
